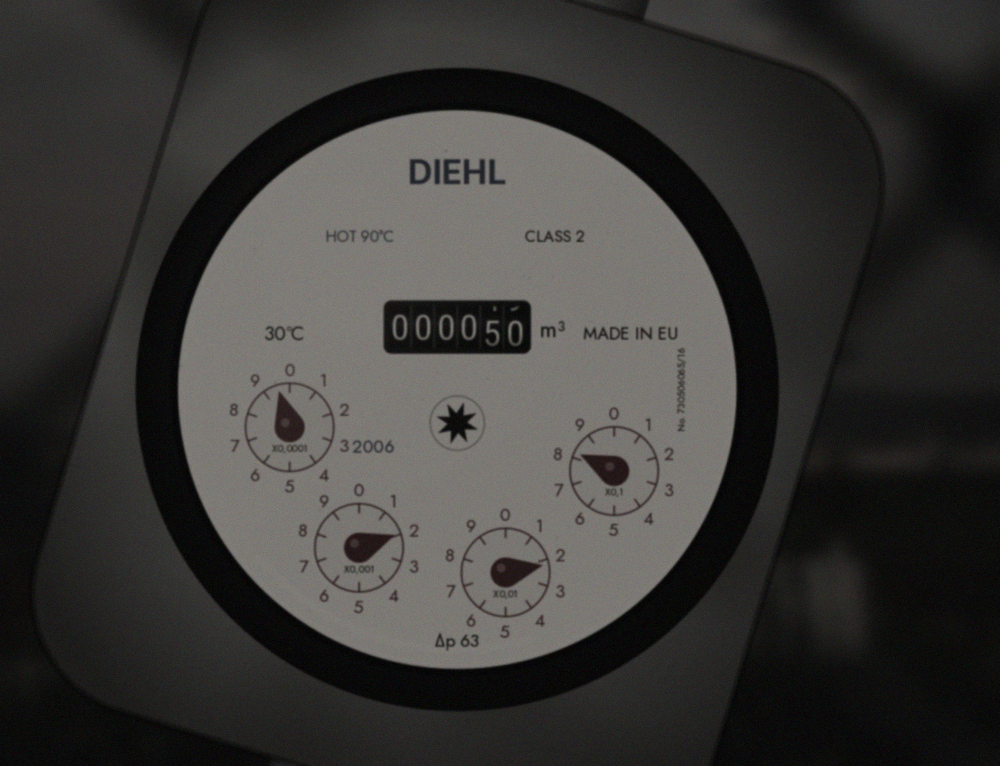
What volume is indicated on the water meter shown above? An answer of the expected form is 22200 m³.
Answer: 49.8219 m³
